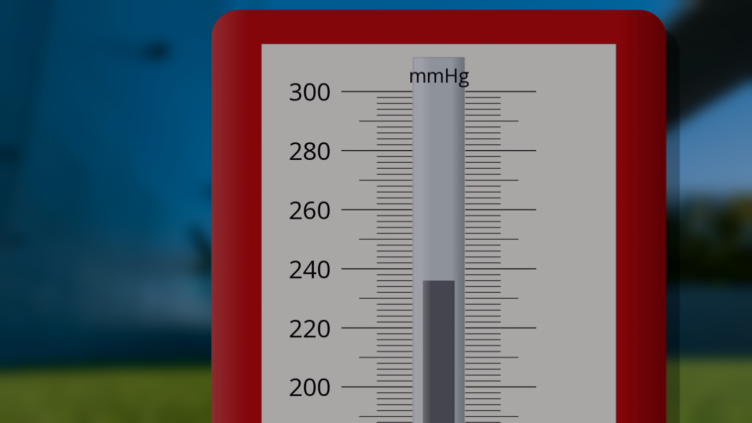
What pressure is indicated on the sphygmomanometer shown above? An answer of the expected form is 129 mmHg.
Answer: 236 mmHg
